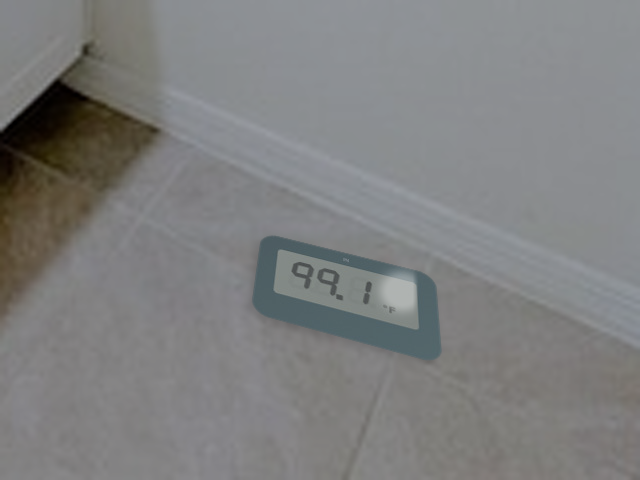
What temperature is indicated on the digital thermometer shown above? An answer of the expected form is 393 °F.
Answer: 99.1 °F
